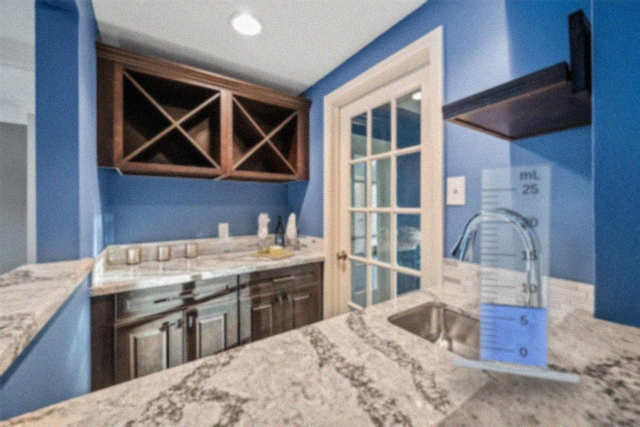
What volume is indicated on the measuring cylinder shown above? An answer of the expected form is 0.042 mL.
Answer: 7 mL
